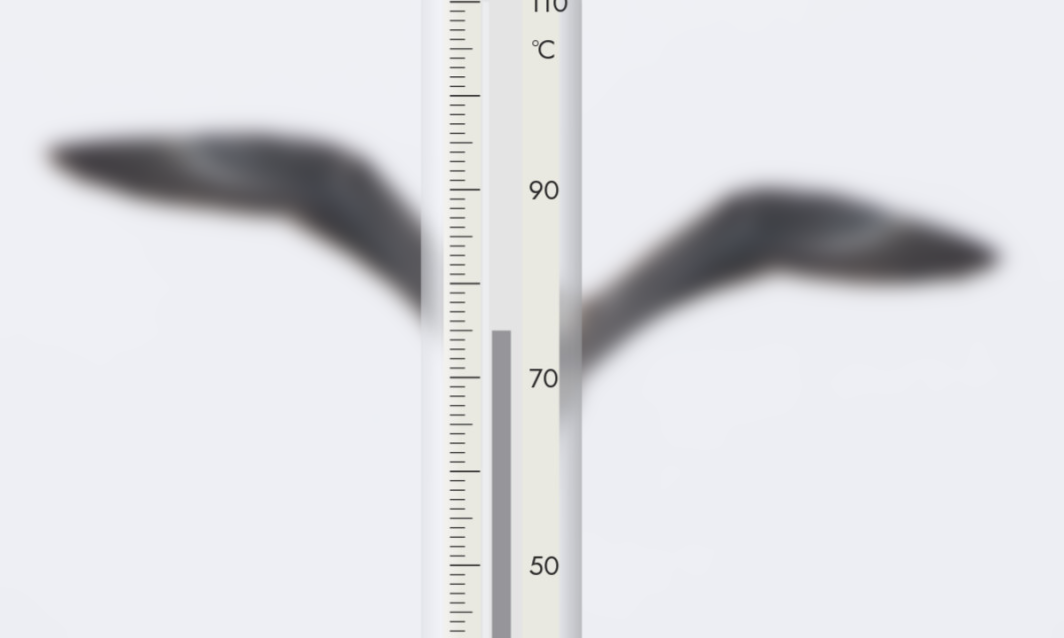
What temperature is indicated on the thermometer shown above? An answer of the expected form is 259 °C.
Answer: 75 °C
